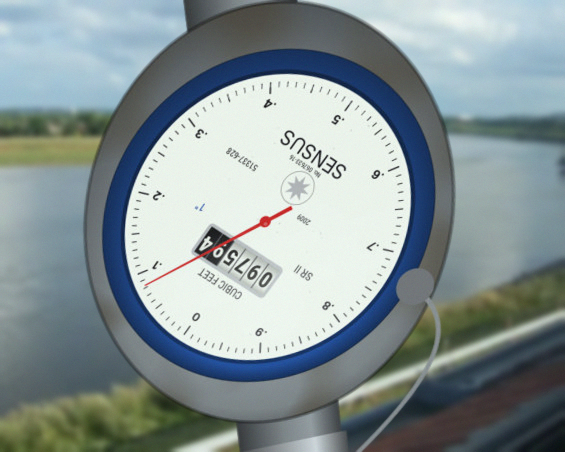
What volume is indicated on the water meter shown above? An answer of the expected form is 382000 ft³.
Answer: 97594.08 ft³
